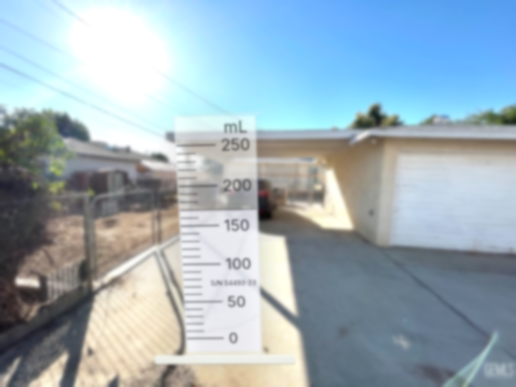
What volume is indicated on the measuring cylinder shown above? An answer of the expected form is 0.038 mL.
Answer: 170 mL
